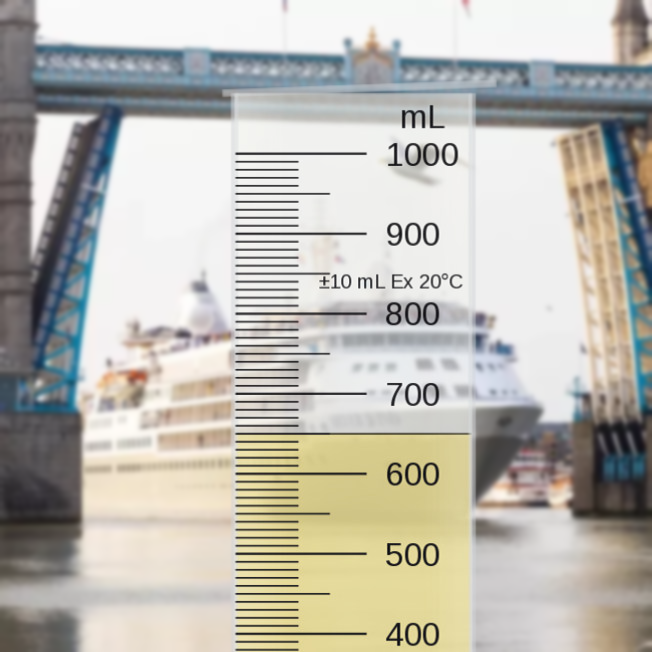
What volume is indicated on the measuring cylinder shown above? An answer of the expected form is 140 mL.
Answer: 650 mL
